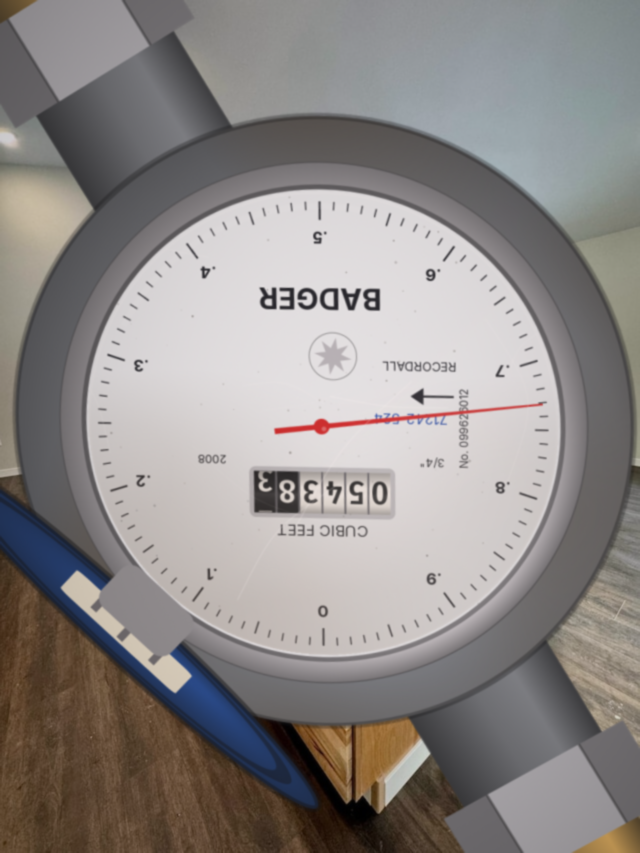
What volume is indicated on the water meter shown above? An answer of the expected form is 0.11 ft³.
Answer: 54382.73 ft³
